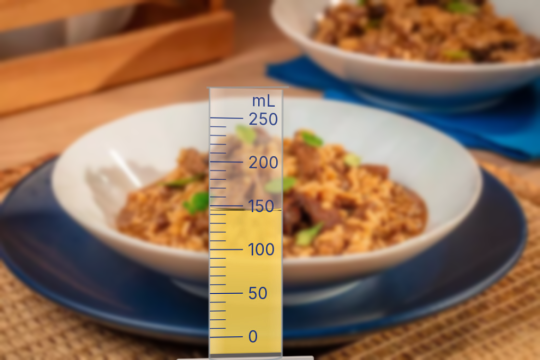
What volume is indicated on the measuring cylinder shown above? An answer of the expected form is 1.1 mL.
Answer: 145 mL
